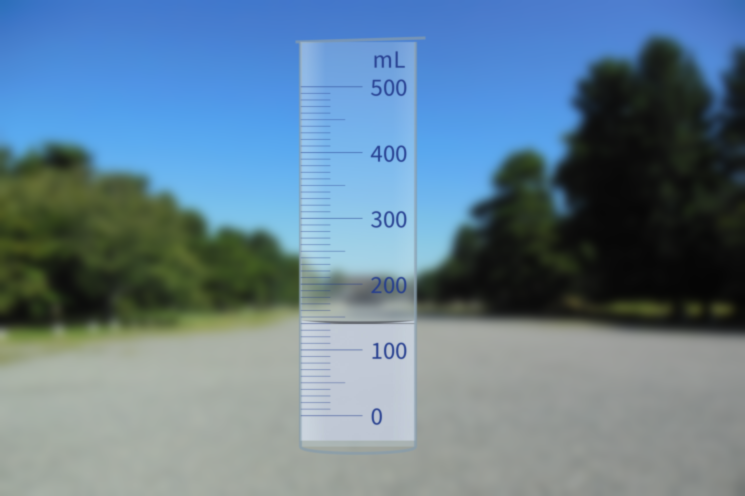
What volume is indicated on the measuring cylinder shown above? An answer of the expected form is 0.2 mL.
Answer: 140 mL
